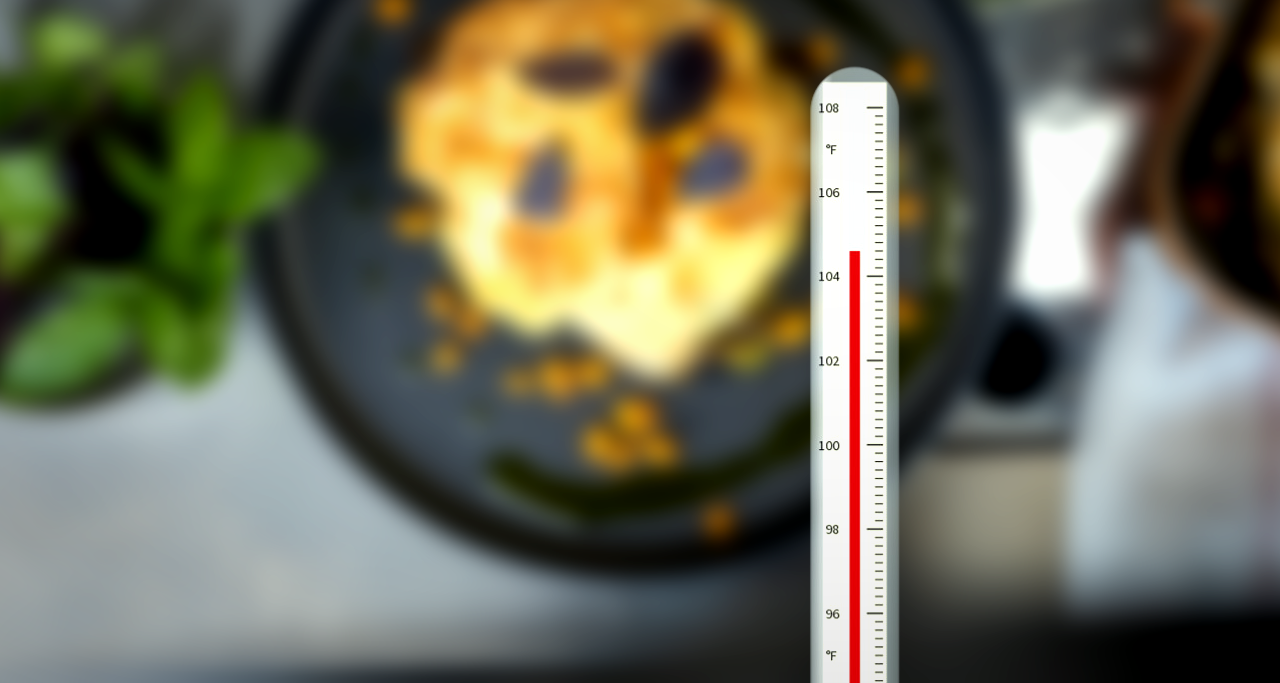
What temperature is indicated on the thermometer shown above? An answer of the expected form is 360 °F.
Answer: 104.6 °F
